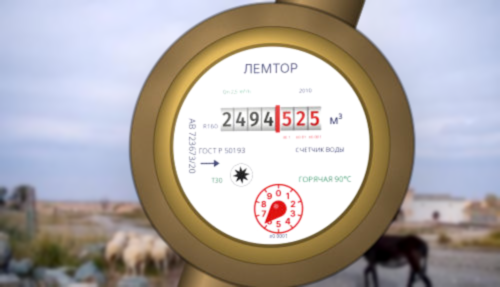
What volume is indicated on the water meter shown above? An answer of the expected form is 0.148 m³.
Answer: 2494.5256 m³
